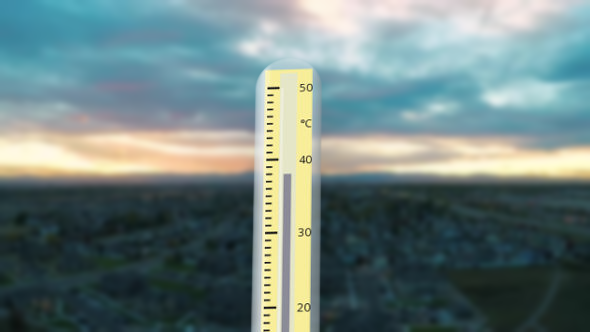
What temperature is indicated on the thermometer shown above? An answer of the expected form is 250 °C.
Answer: 38 °C
